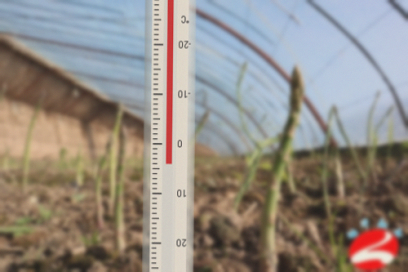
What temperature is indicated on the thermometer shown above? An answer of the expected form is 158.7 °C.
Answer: 4 °C
